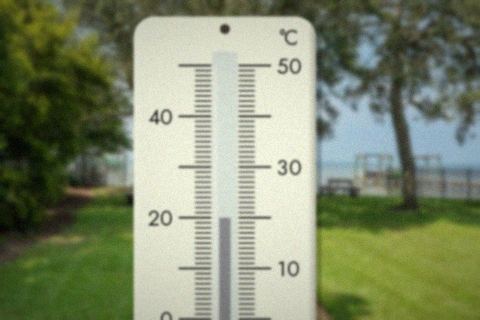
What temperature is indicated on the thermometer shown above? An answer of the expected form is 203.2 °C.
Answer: 20 °C
